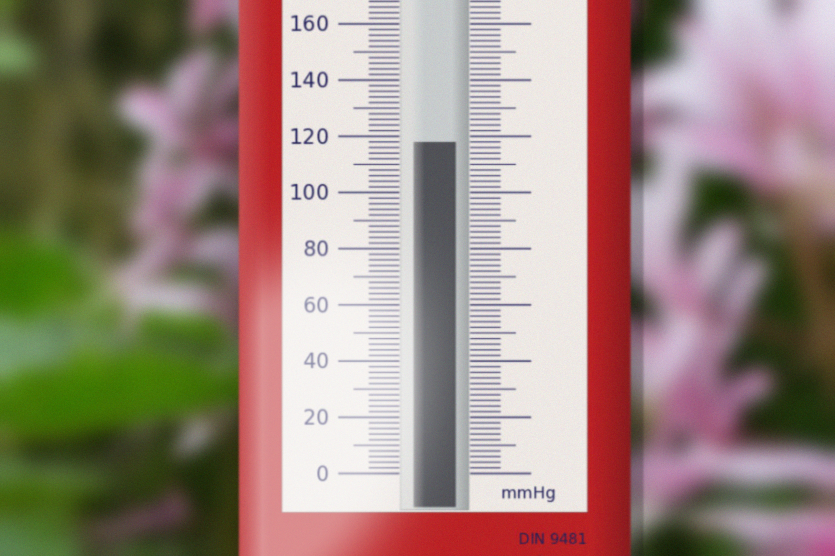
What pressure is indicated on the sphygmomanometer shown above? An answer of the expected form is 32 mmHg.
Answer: 118 mmHg
